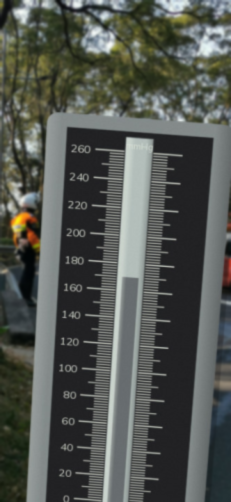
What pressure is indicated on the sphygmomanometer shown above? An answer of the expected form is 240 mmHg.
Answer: 170 mmHg
